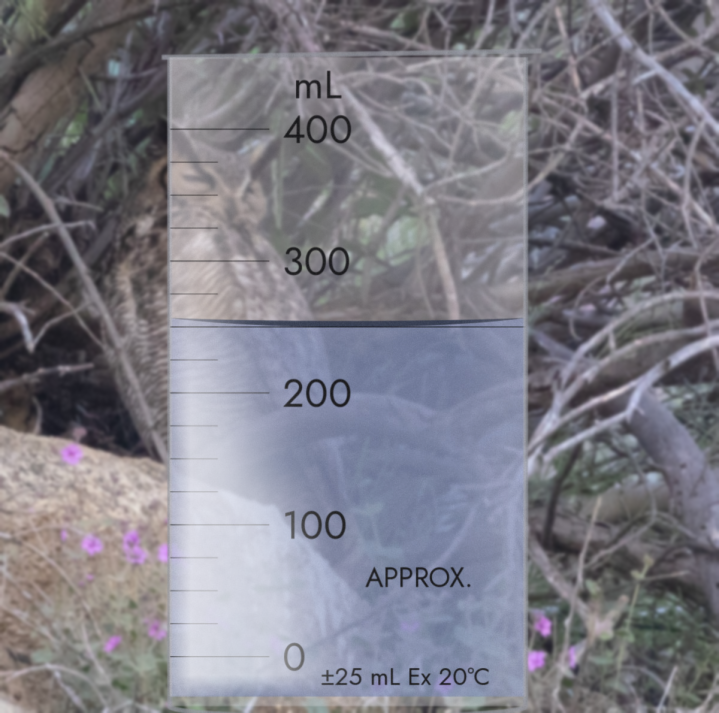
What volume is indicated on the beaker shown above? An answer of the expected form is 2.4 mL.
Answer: 250 mL
